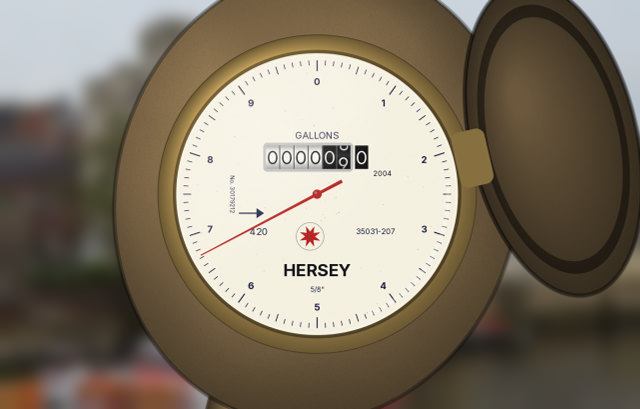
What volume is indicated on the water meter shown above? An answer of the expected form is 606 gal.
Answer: 86.7 gal
